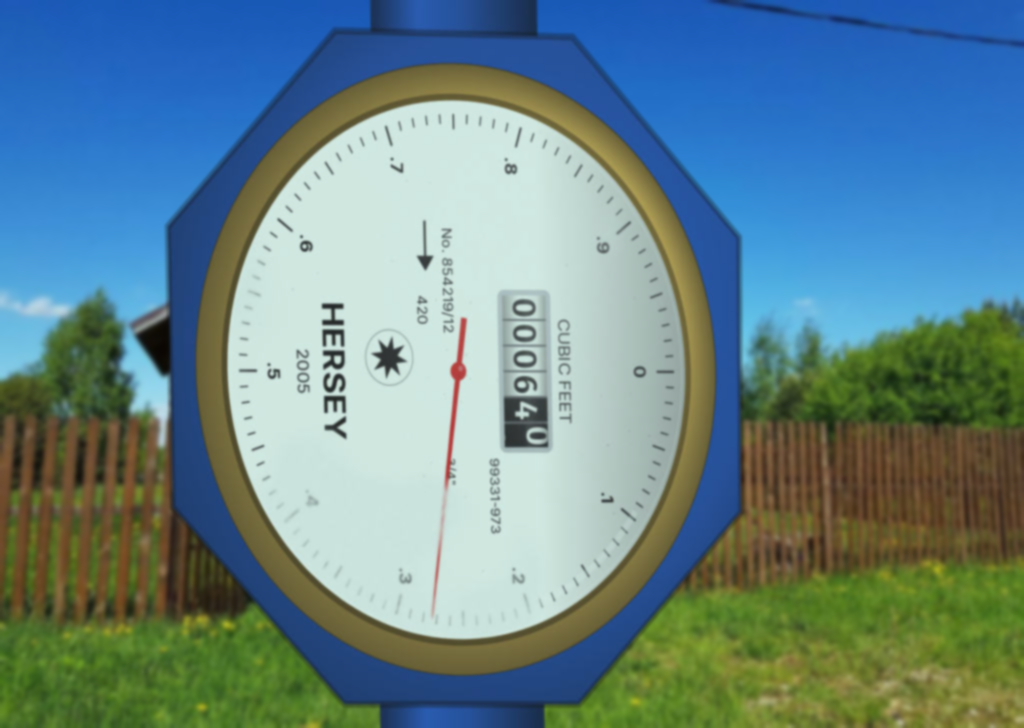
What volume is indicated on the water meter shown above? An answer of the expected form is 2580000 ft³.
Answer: 640.27 ft³
